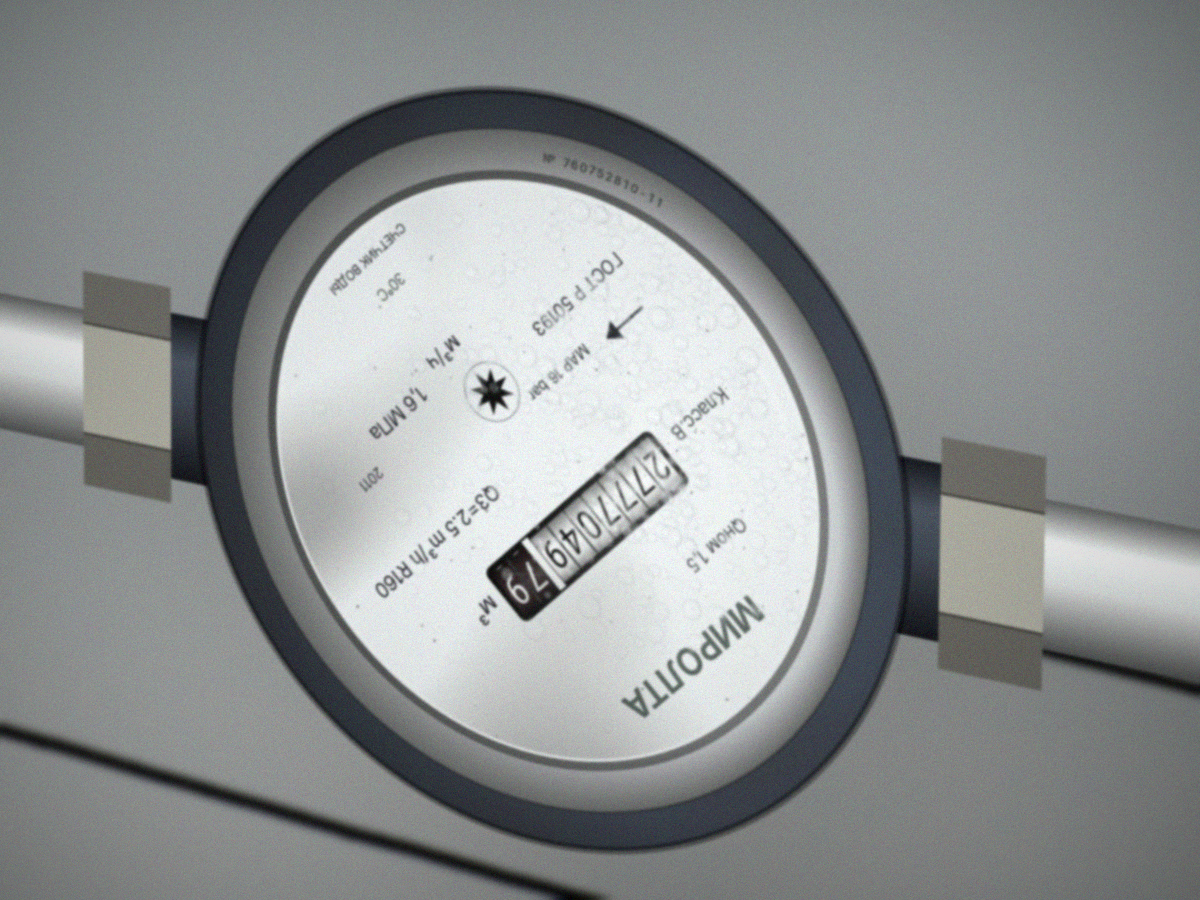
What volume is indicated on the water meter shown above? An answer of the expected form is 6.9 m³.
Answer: 2777049.79 m³
